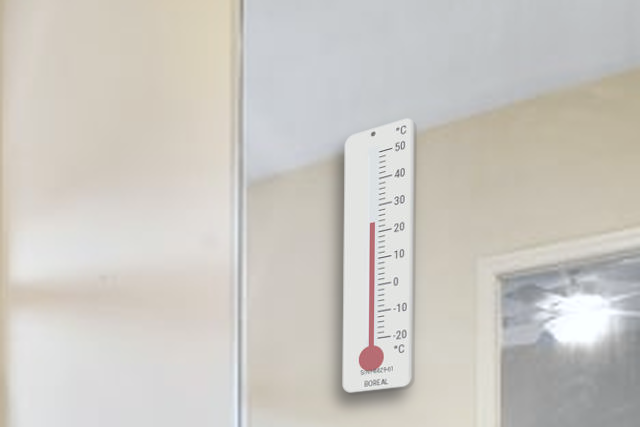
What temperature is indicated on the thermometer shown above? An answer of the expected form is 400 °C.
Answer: 24 °C
